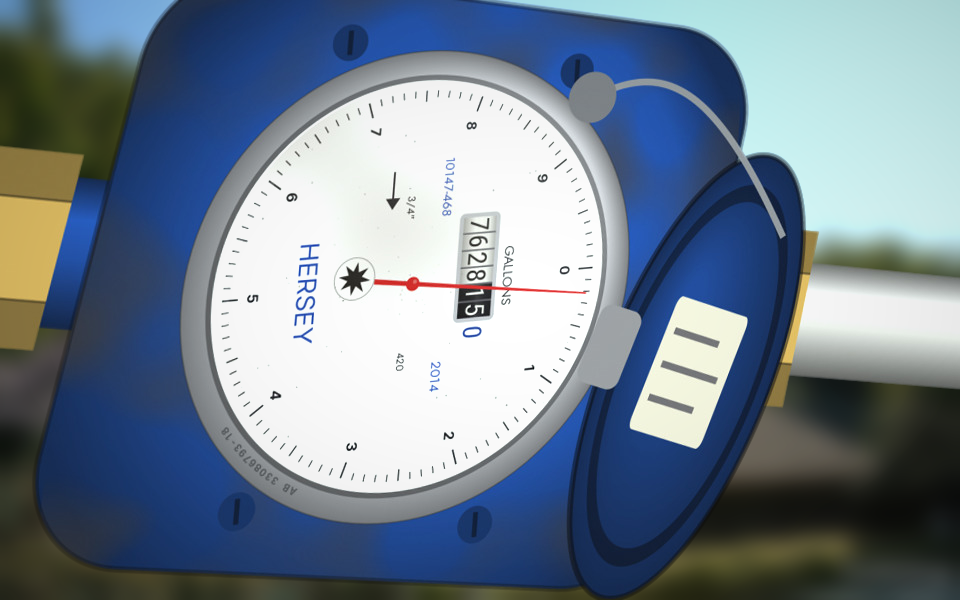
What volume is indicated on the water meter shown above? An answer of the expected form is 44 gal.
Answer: 7628150.2 gal
